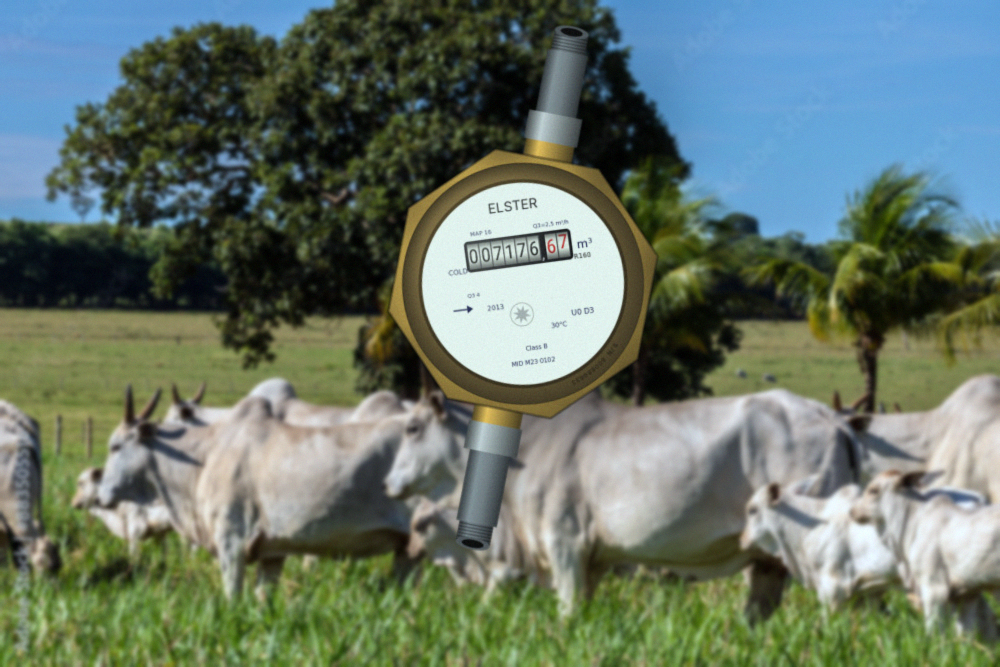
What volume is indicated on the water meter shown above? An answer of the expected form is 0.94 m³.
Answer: 7176.67 m³
